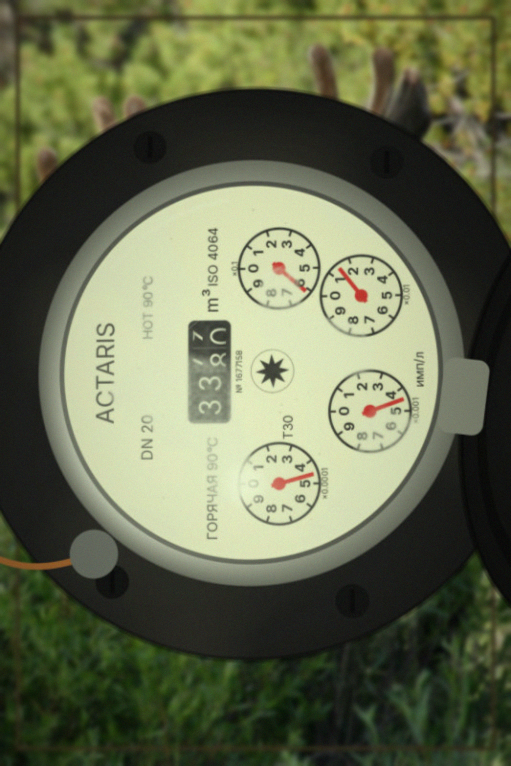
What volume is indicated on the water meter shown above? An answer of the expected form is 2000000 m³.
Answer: 3379.6144 m³
